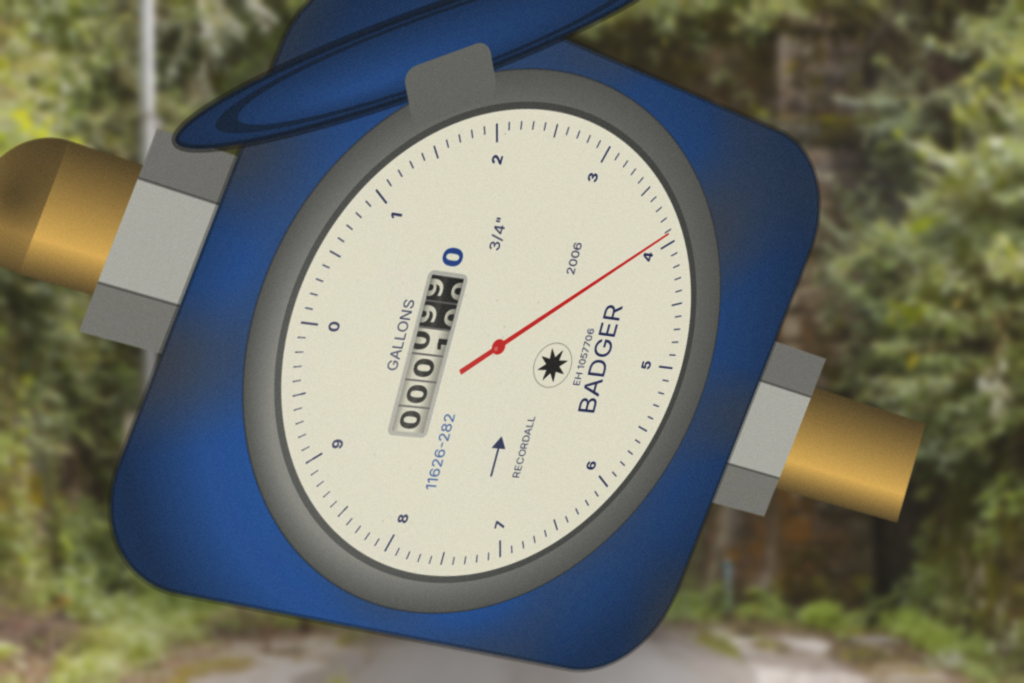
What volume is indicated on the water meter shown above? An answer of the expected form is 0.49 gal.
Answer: 993.9 gal
